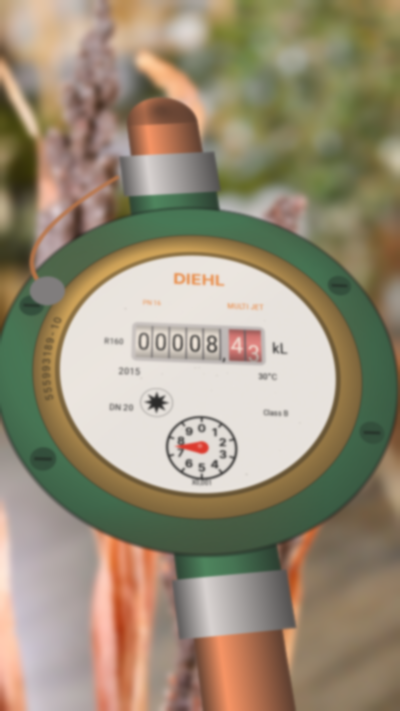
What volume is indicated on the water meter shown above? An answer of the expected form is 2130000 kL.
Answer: 8.427 kL
